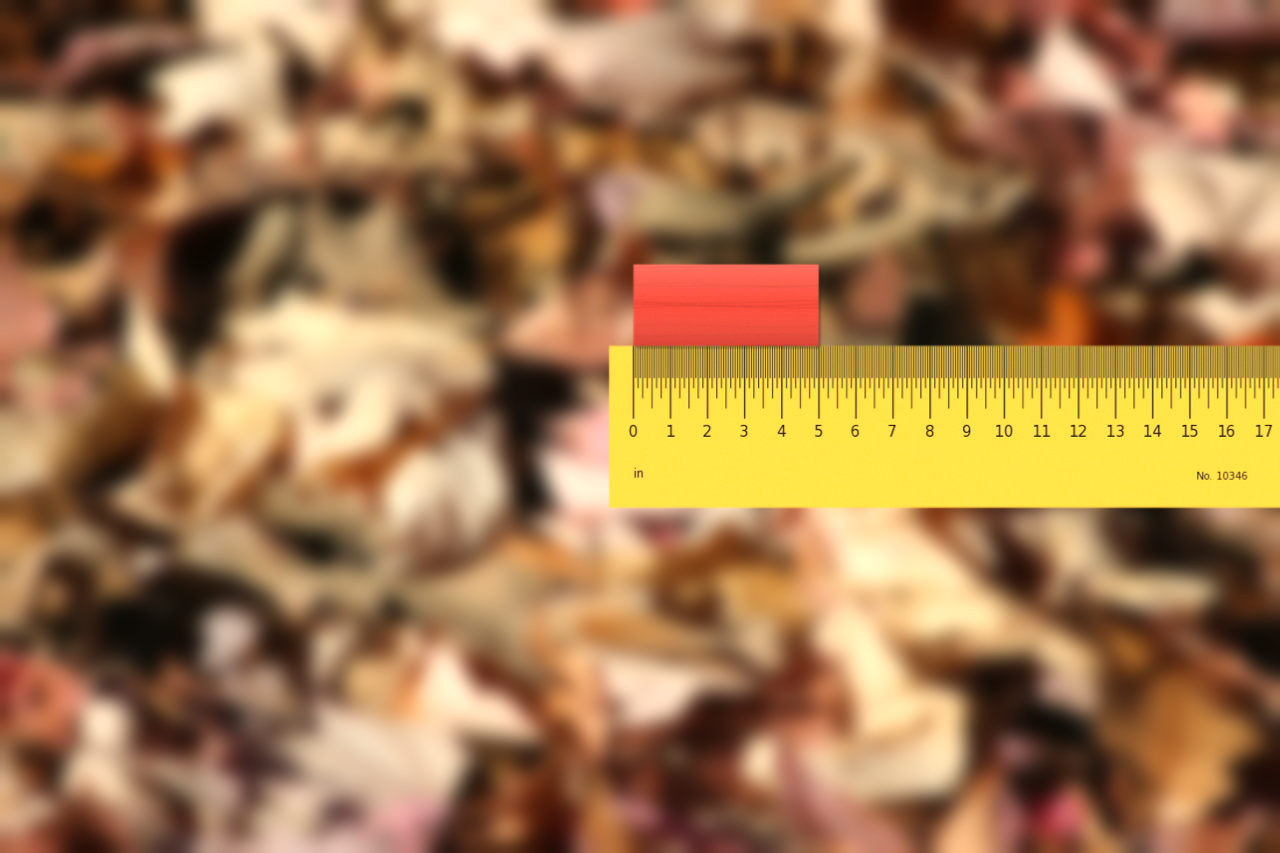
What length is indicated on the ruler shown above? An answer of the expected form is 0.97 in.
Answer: 5 in
